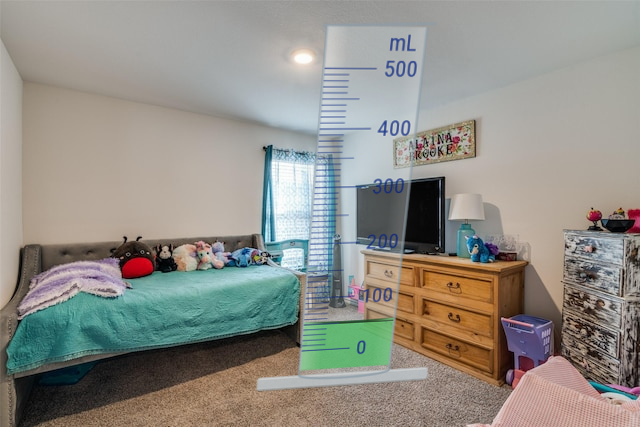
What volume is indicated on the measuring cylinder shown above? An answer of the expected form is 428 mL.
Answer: 50 mL
